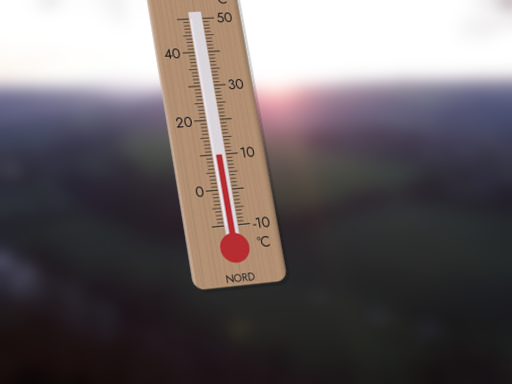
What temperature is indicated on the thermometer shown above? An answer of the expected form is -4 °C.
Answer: 10 °C
